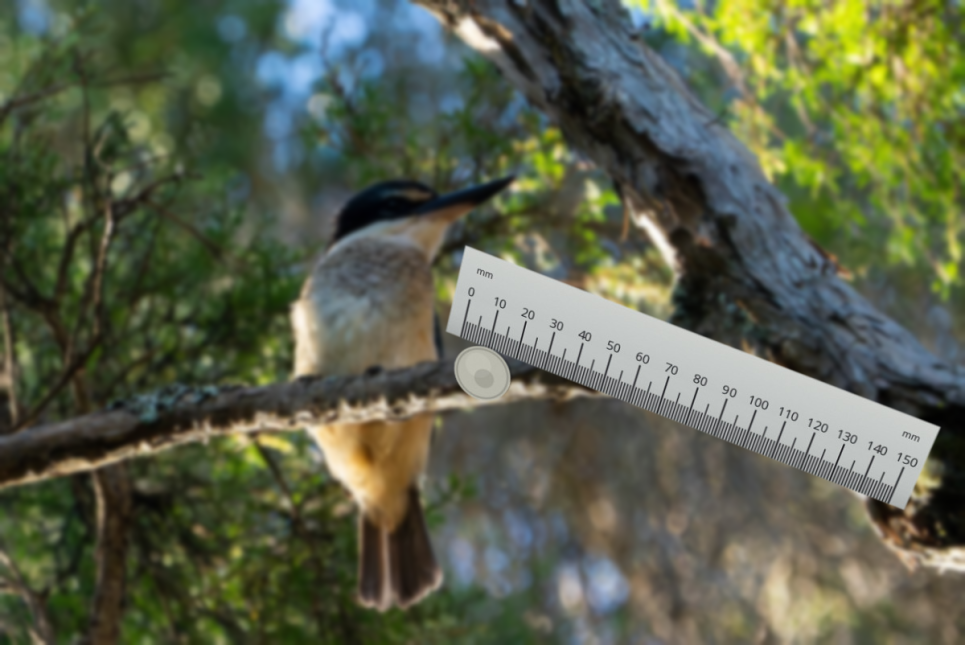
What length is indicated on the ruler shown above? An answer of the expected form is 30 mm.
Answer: 20 mm
